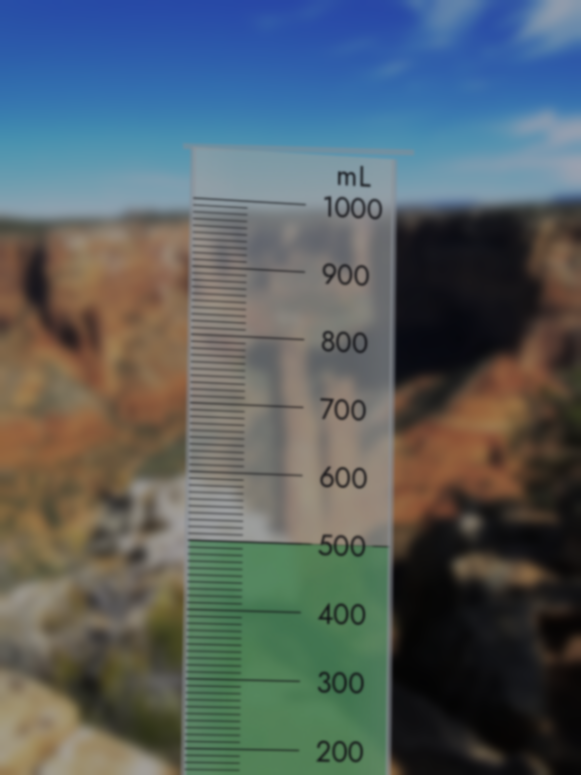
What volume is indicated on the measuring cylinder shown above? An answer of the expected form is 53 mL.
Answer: 500 mL
